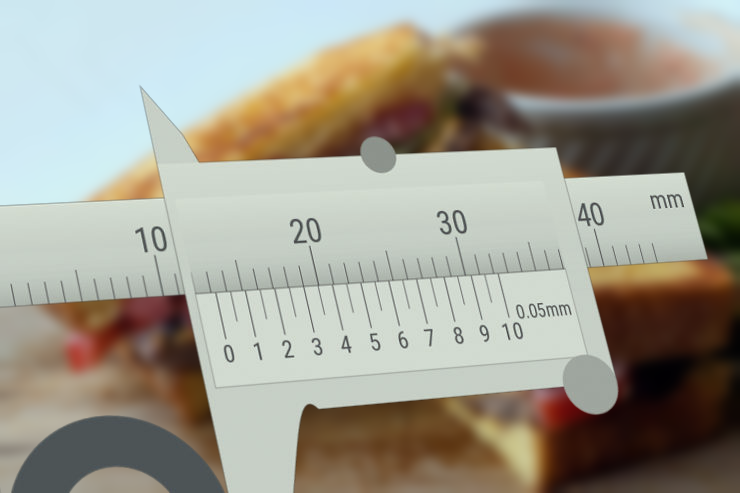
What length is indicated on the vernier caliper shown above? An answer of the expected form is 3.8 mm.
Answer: 13.3 mm
